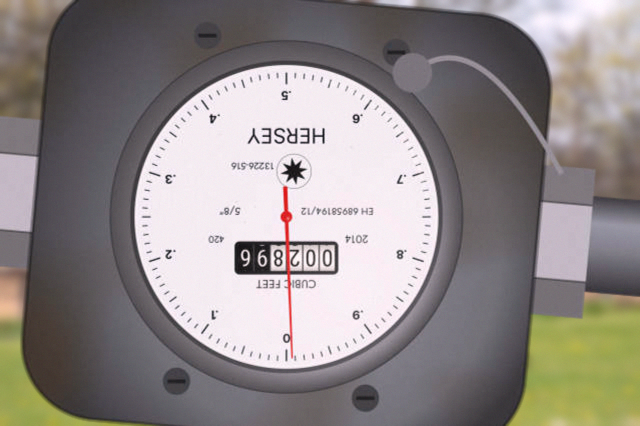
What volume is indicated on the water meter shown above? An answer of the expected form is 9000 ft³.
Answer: 2895.99 ft³
